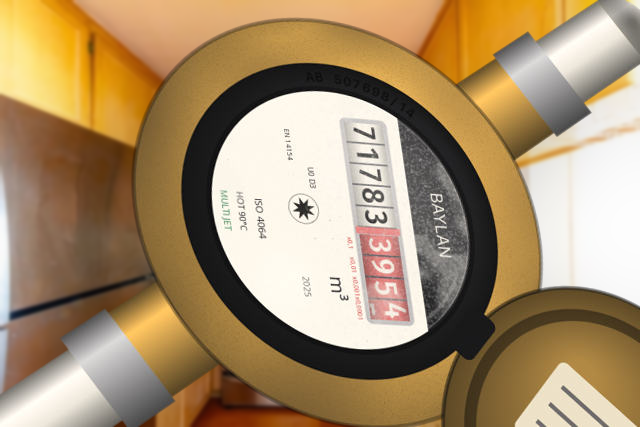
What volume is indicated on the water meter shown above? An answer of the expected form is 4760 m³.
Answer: 71783.3954 m³
